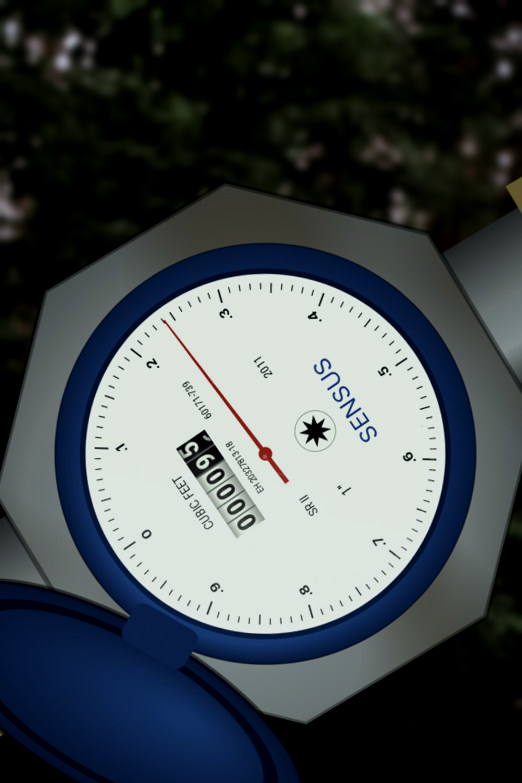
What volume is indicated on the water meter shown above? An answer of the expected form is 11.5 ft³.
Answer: 95.24 ft³
